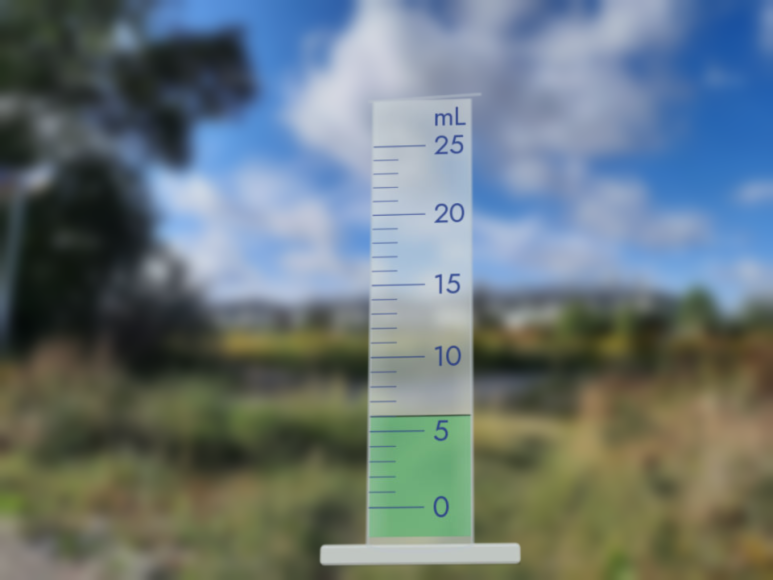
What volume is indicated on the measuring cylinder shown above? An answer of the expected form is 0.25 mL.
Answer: 6 mL
